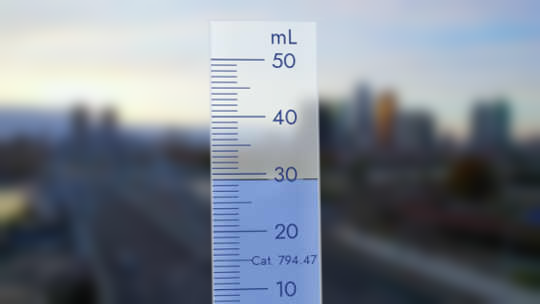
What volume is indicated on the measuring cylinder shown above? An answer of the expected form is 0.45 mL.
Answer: 29 mL
